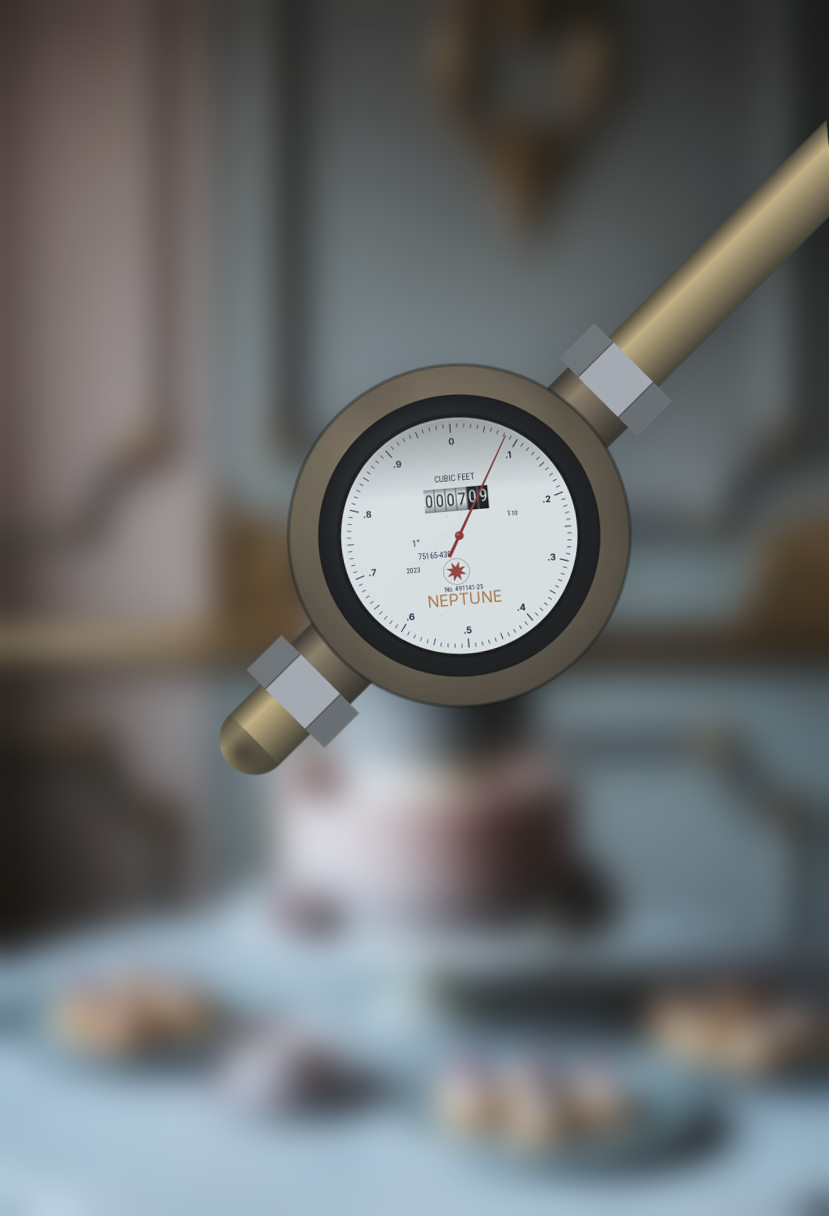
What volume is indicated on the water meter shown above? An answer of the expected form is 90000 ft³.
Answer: 709.08 ft³
